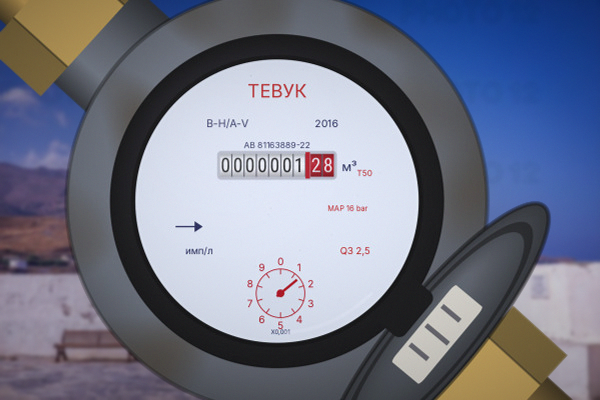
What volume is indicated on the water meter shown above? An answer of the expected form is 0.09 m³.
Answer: 1.281 m³
